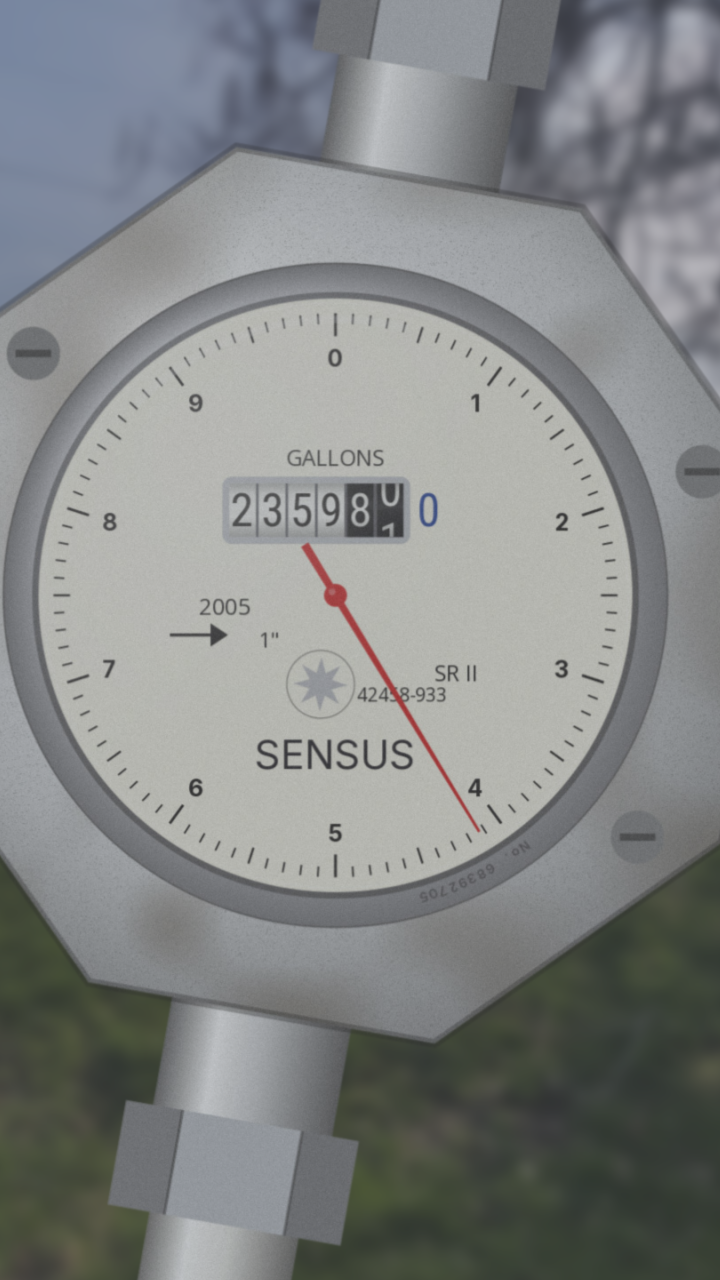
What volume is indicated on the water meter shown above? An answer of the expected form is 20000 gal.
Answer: 2359804.1 gal
